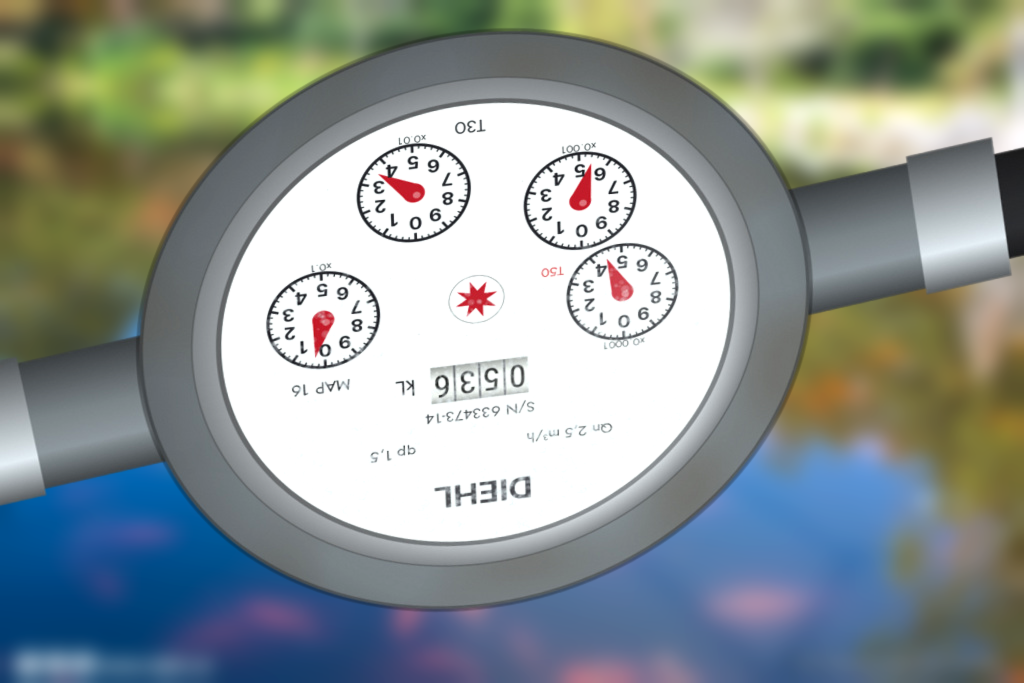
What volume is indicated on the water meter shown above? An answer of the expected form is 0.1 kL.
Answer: 536.0354 kL
